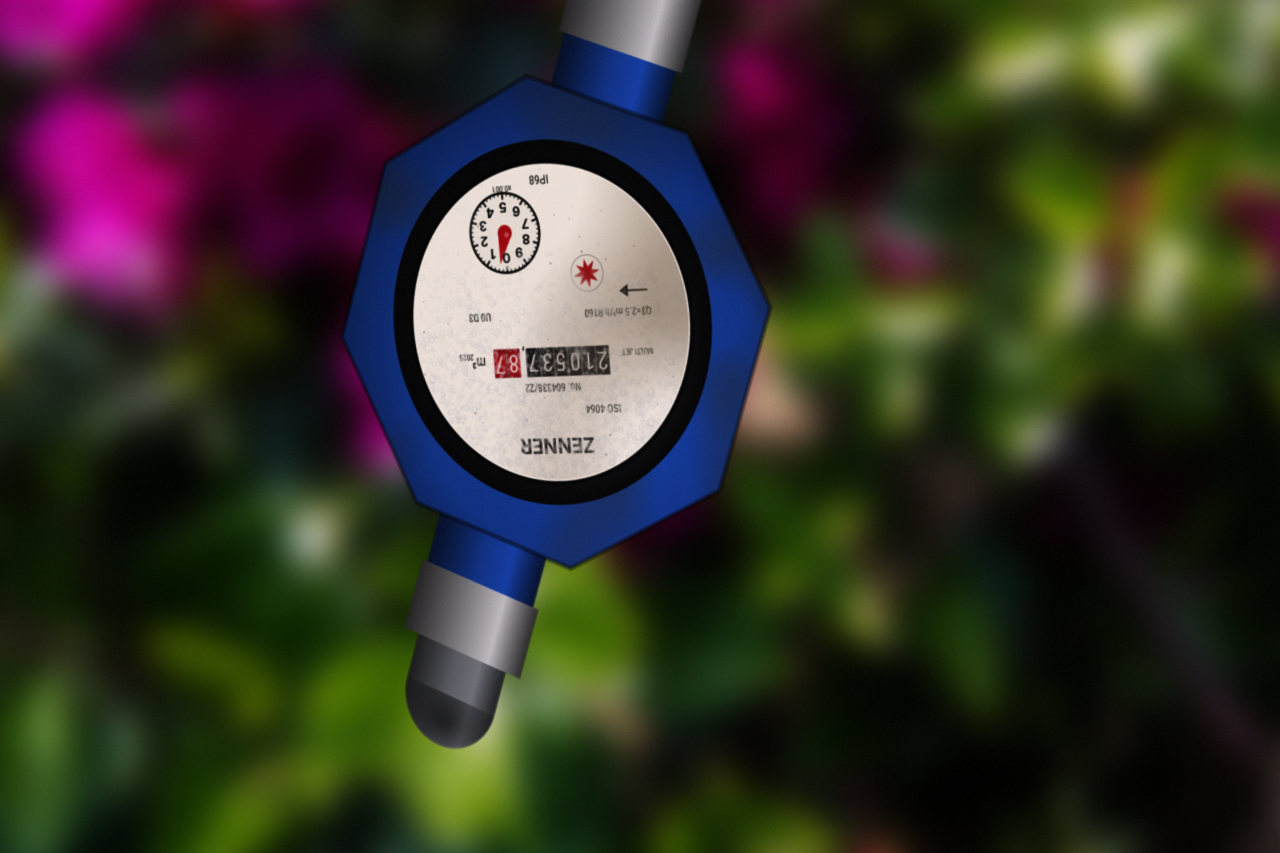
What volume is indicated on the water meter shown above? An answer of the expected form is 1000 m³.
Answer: 210537.870 m³
